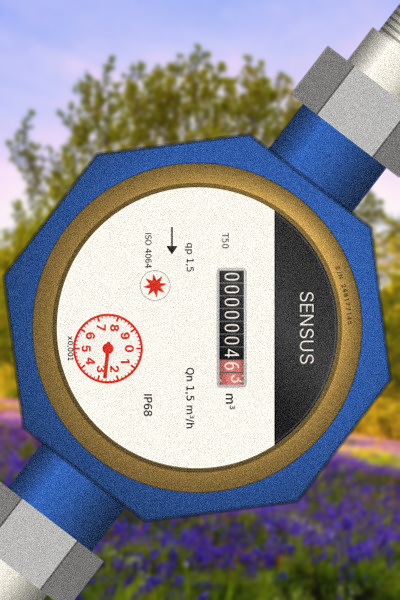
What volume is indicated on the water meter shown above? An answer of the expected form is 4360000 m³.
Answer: 4.632 m³
